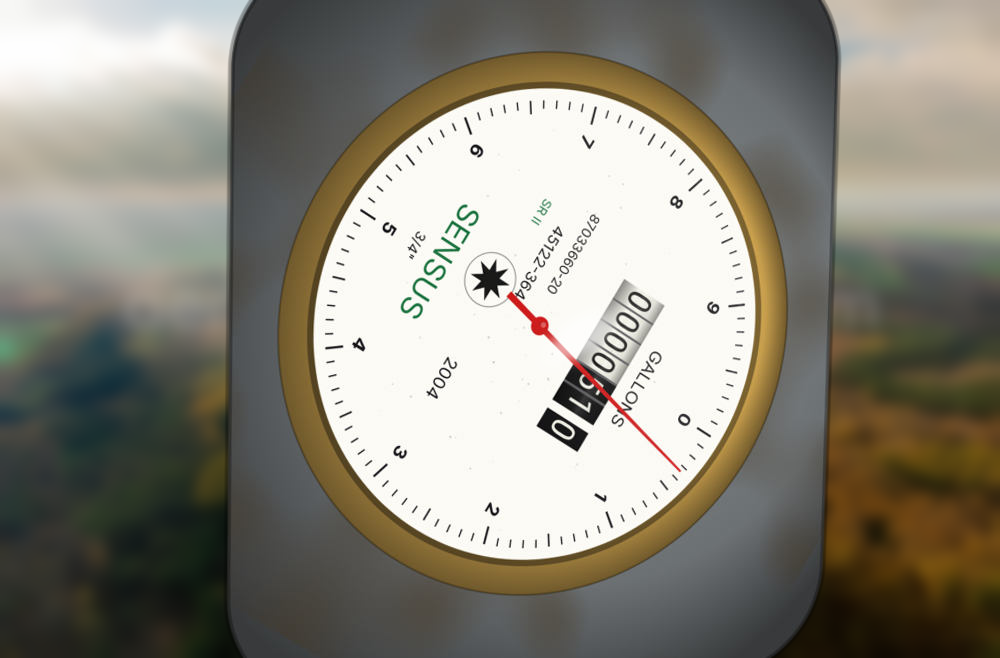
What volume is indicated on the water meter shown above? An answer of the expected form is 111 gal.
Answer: 510.3 gal
